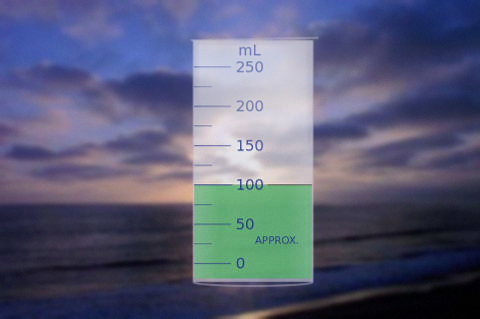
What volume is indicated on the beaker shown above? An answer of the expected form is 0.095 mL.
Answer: 100 mL
